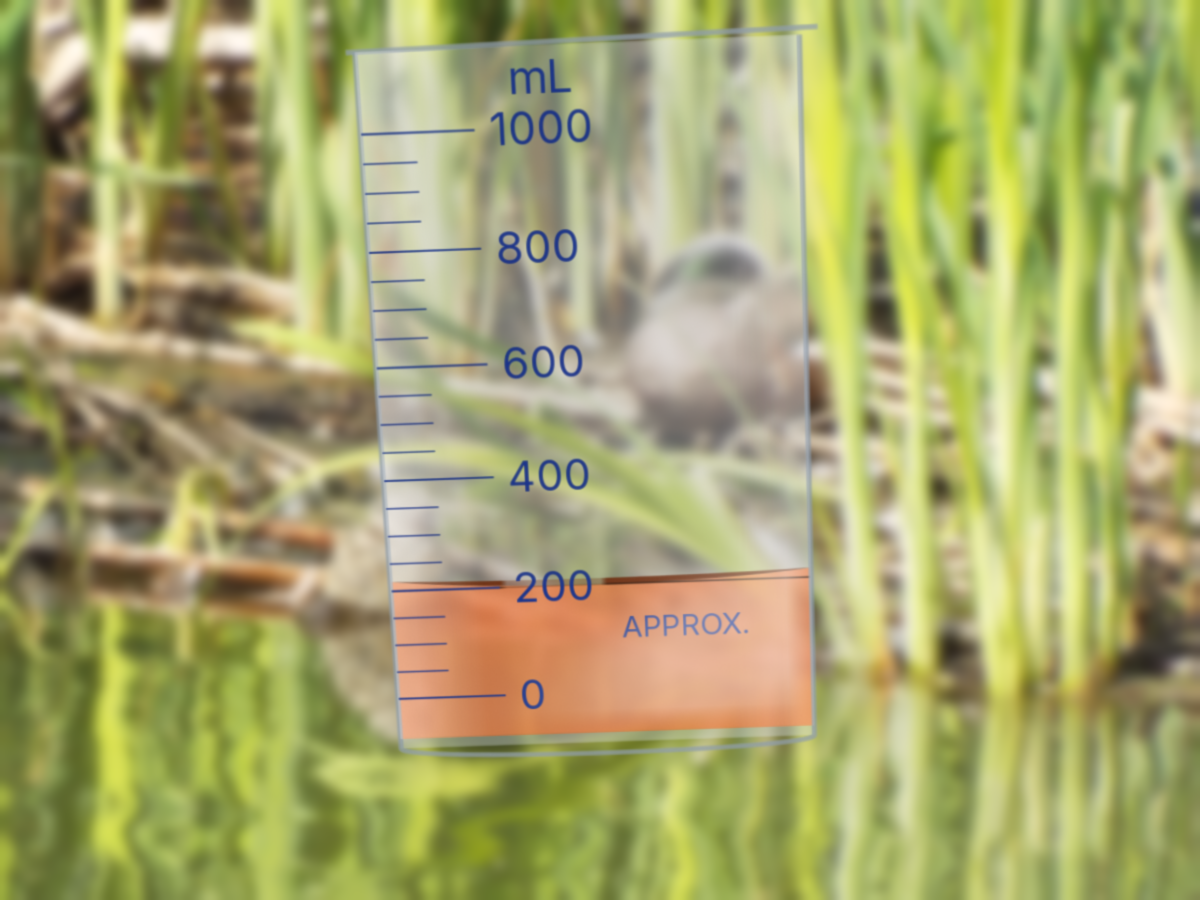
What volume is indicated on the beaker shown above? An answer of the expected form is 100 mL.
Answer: 200 mL
